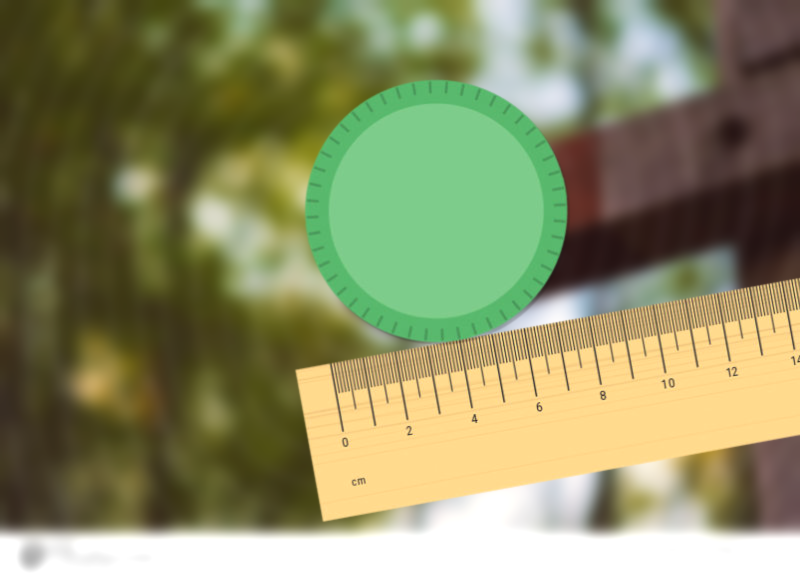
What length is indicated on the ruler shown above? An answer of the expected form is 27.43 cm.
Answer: 8 cm
